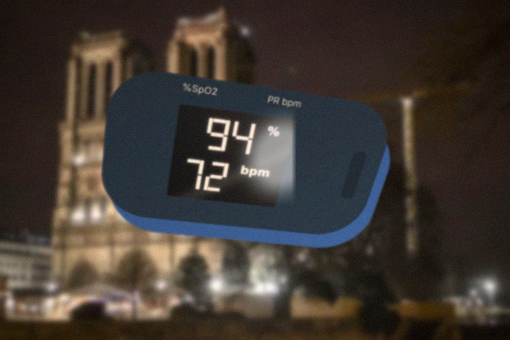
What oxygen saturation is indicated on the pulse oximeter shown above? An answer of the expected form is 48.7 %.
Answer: 94 %
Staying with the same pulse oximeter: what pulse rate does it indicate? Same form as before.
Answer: 72 bpm
